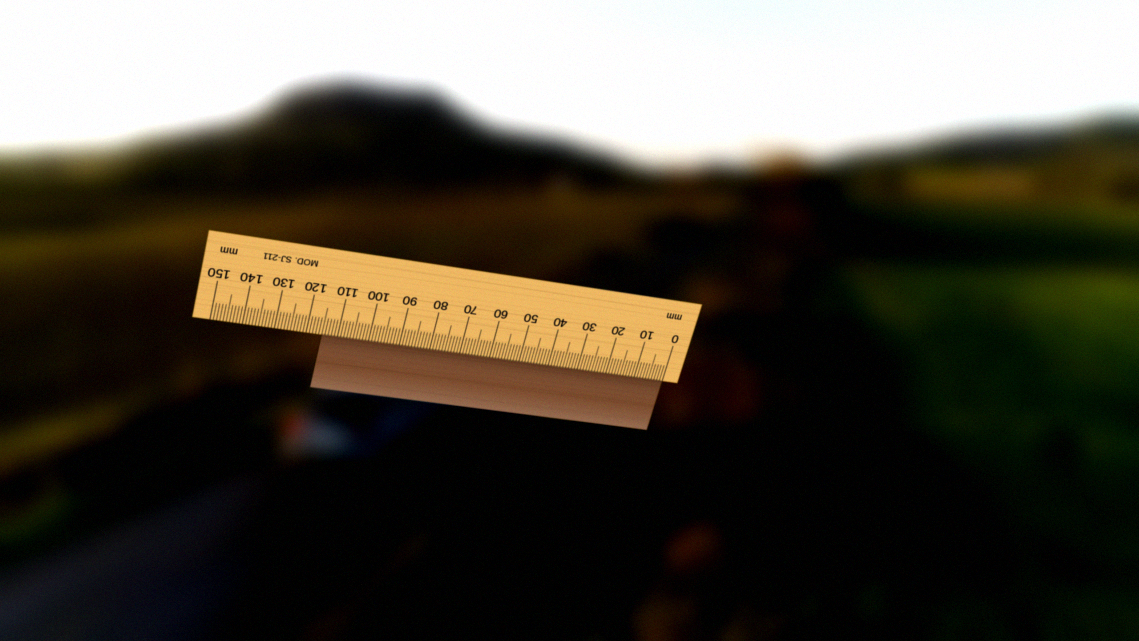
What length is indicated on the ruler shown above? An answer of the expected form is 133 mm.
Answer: 115 mm
